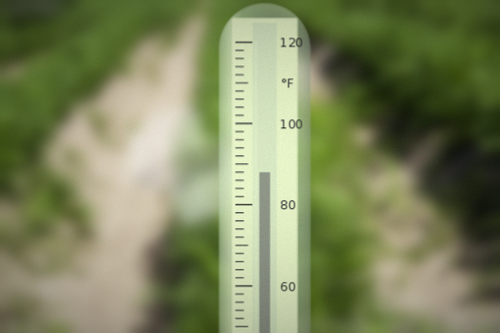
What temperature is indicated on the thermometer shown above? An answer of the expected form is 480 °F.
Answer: 88 °F
